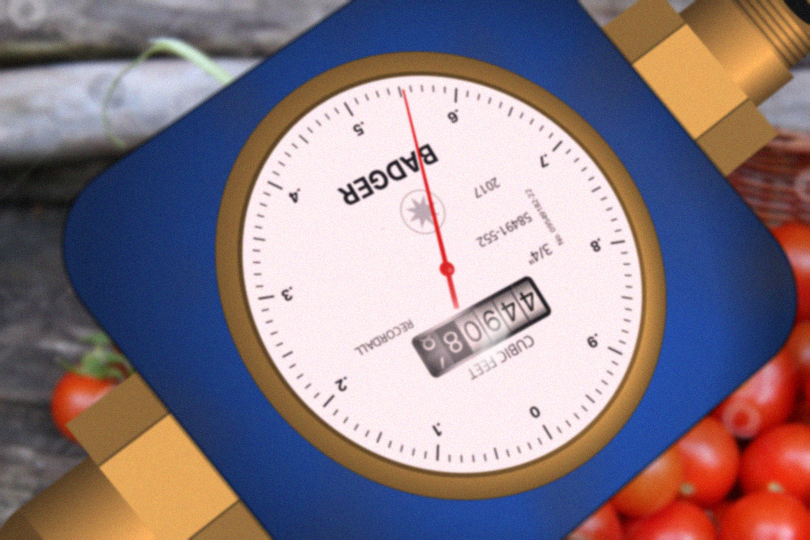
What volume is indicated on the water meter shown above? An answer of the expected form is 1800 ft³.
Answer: 449087.55 ft³
